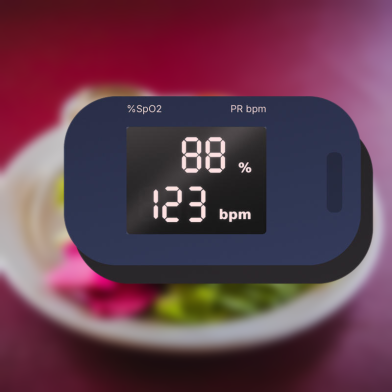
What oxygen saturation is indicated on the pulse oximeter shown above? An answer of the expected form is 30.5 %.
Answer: 88 %
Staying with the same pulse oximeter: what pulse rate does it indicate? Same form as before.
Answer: 123 bpm
